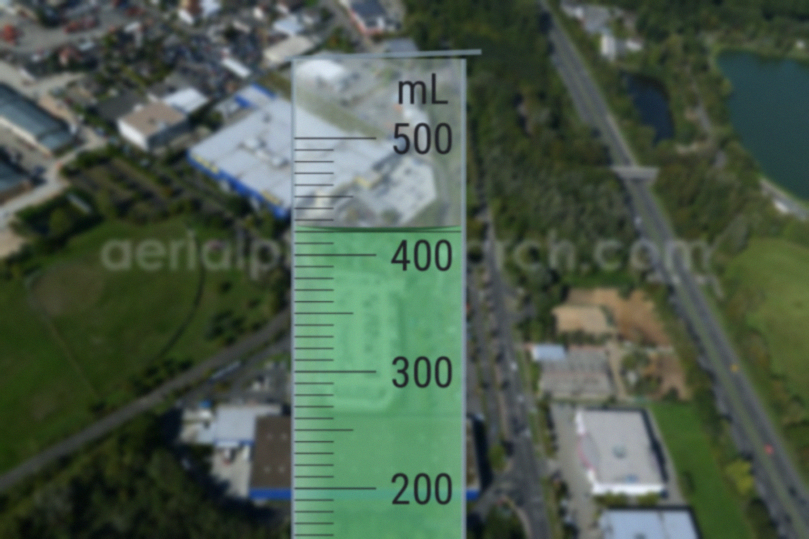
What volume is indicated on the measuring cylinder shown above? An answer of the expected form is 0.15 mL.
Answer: 420 mL
